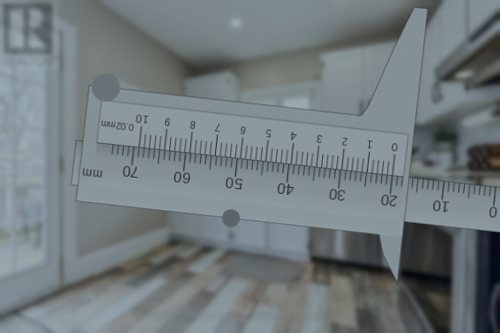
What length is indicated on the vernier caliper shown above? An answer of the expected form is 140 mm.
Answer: 20.0 mm
